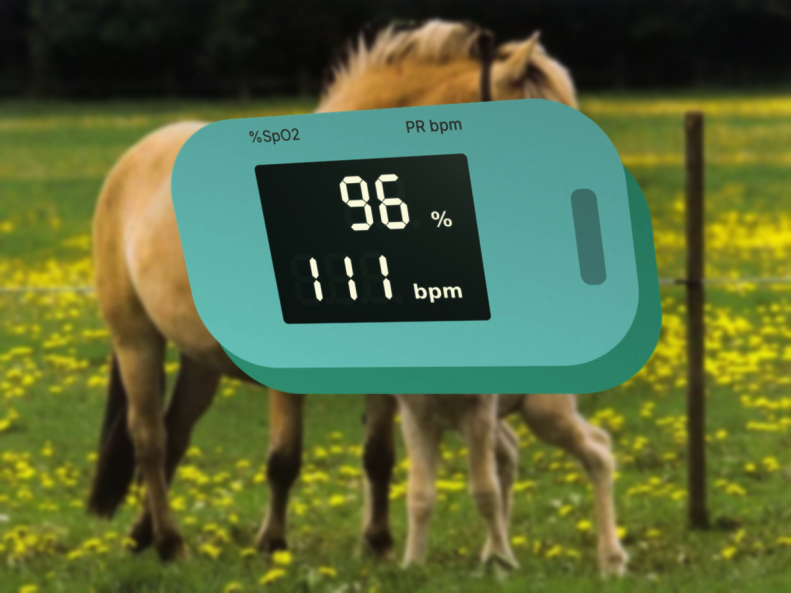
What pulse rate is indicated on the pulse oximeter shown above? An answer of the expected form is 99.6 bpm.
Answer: 111 bpm
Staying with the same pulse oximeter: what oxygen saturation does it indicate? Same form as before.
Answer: 96 %
